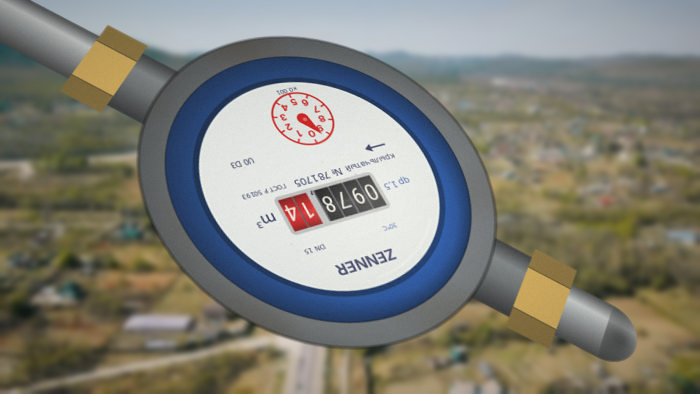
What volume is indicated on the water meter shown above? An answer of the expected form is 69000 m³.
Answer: 978.139 m³
